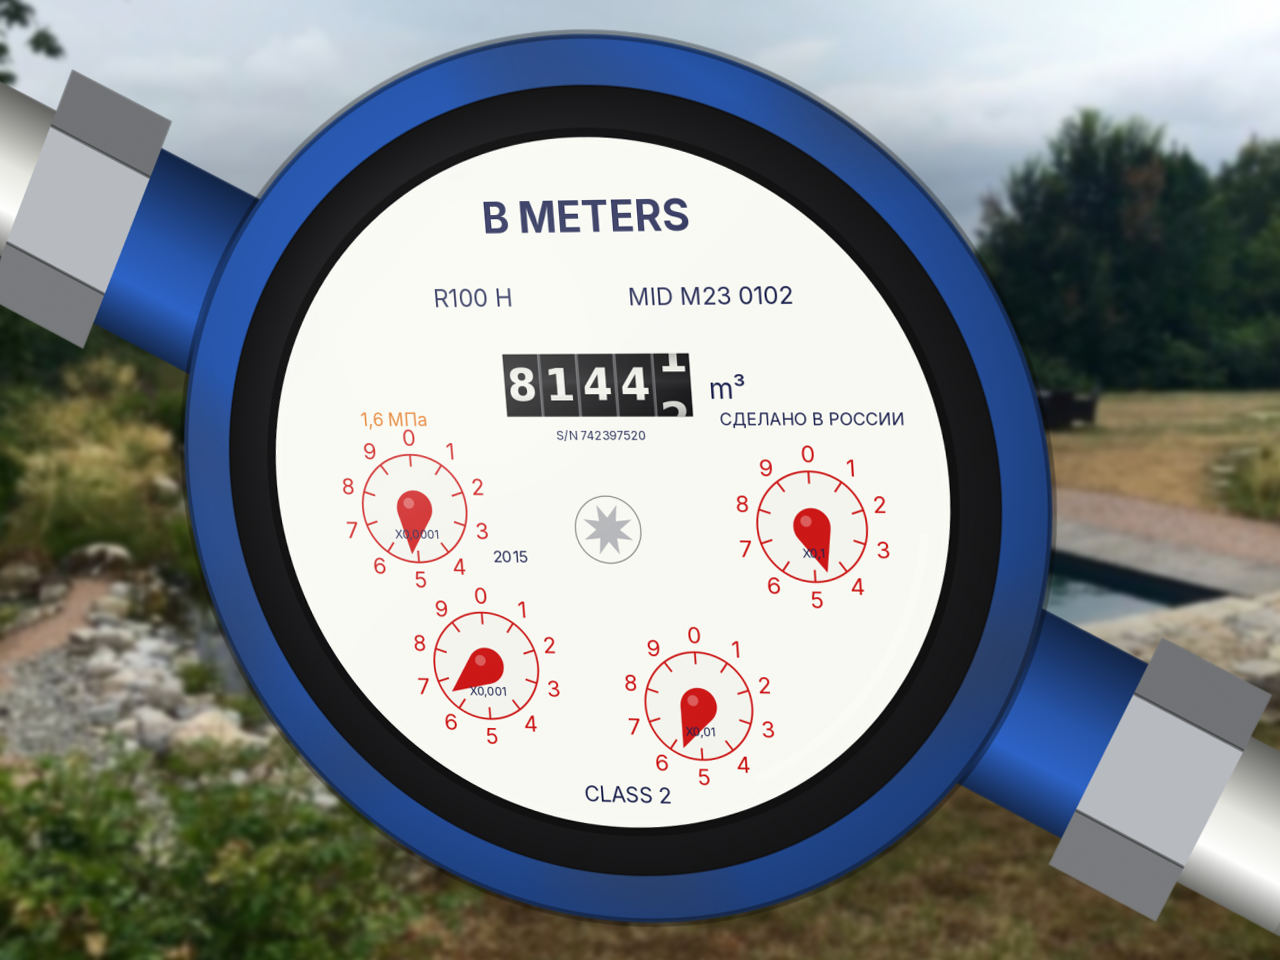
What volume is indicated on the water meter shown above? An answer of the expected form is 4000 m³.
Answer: 81441.4565 m³
